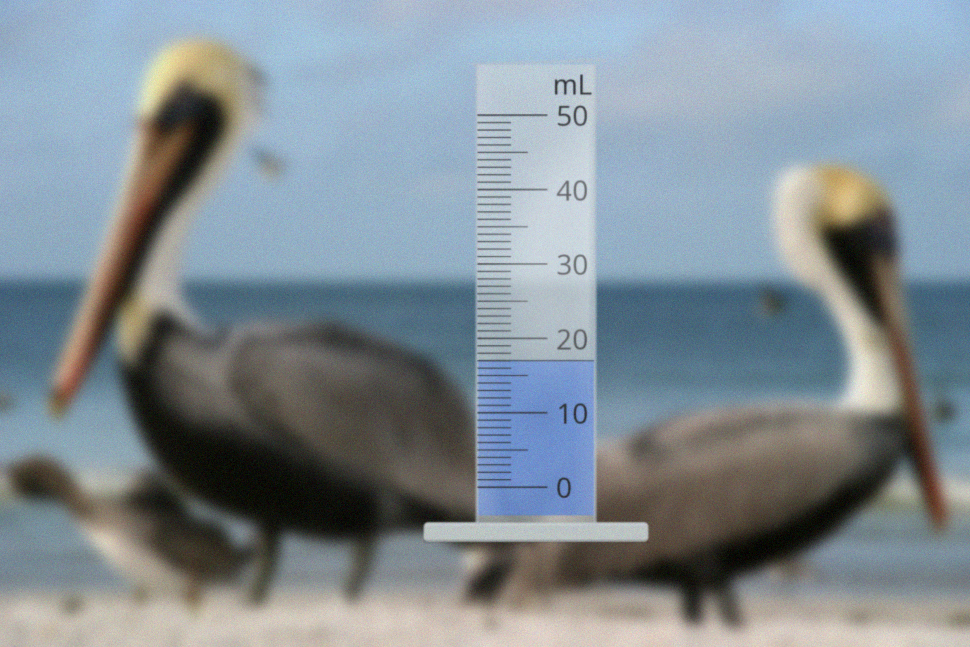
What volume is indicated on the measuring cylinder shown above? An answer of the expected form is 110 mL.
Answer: 17 mL
